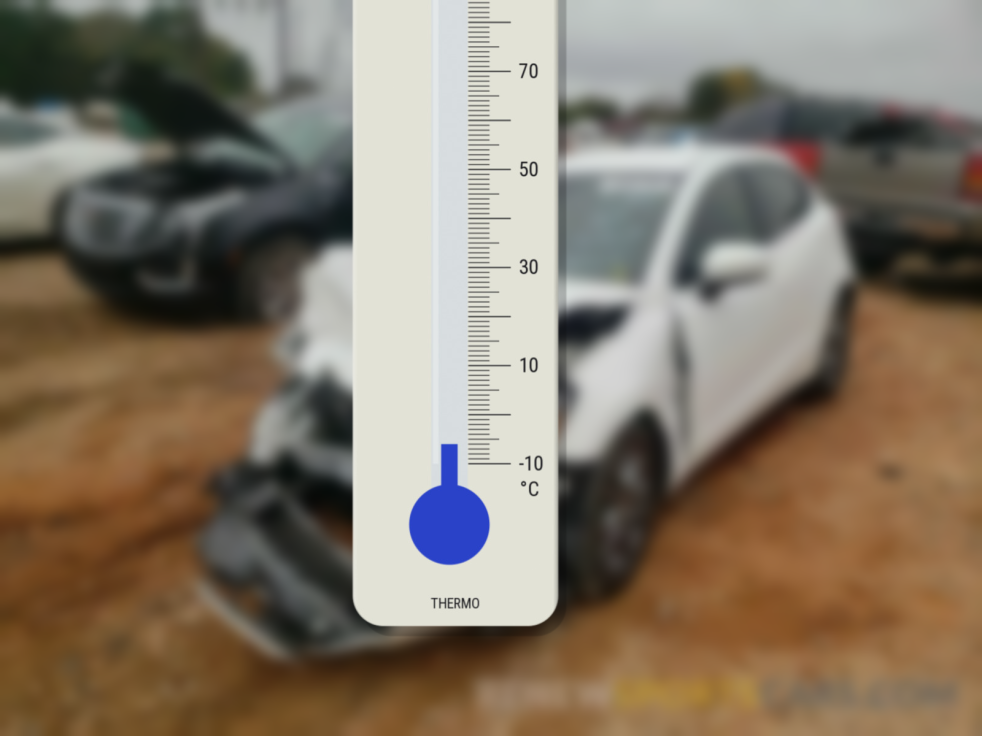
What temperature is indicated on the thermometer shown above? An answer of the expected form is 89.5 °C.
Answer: -6 °C
